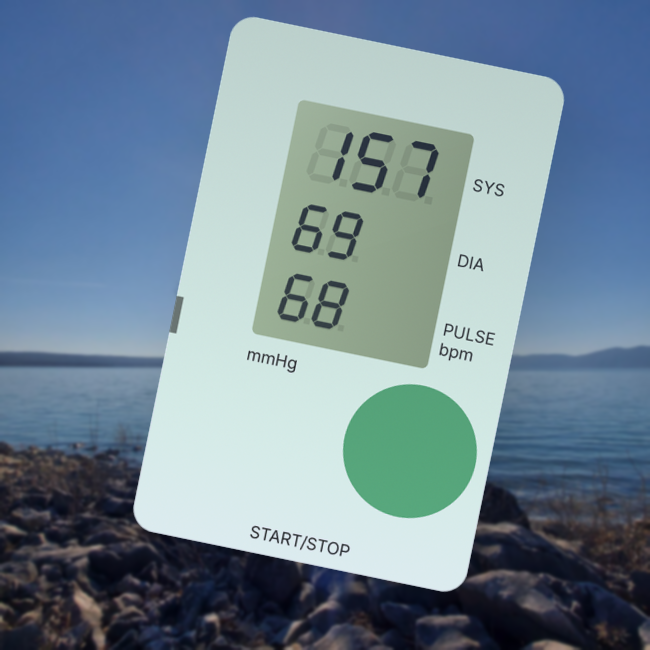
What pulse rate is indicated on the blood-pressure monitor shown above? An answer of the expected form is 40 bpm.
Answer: 68 bpm
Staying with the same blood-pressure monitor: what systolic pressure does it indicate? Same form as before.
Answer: 157 mmHg
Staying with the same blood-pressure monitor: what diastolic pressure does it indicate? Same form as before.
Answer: 69 mmHg
